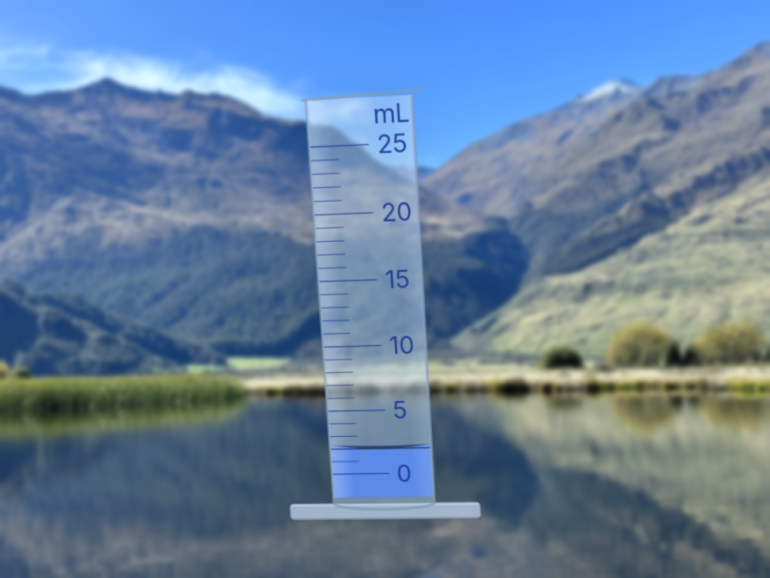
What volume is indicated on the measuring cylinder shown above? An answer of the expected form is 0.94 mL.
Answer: 2 mL
